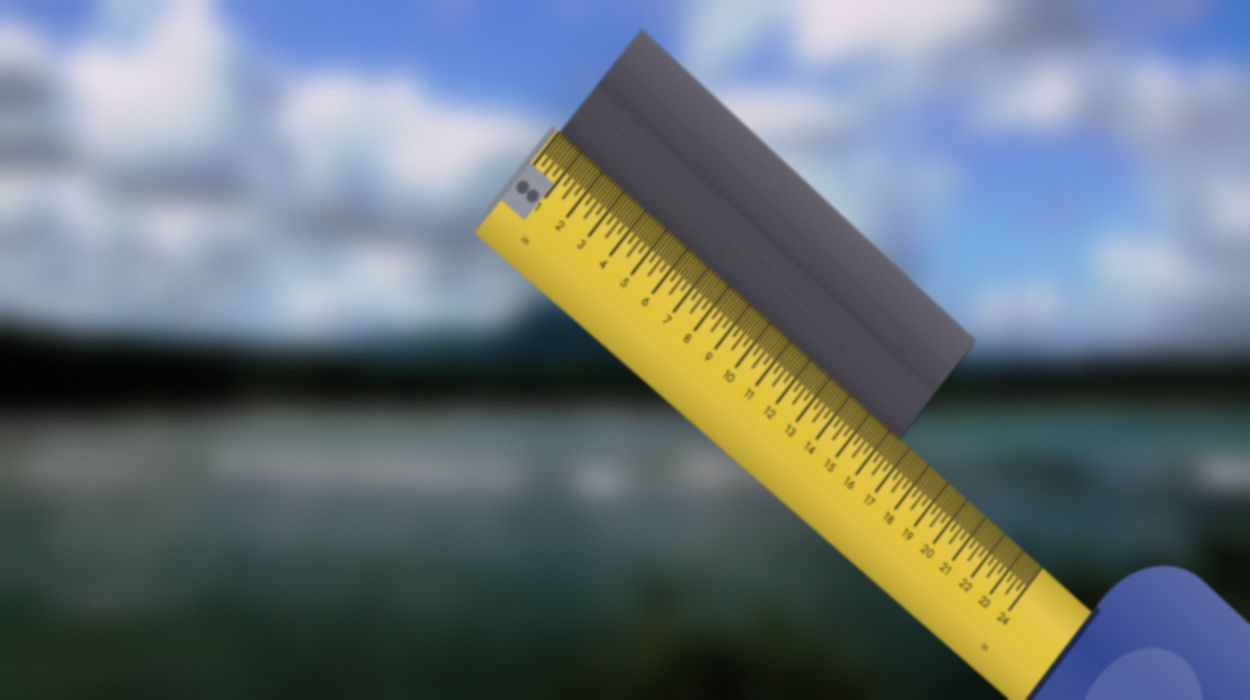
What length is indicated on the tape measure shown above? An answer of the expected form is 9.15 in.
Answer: 16.5 in
